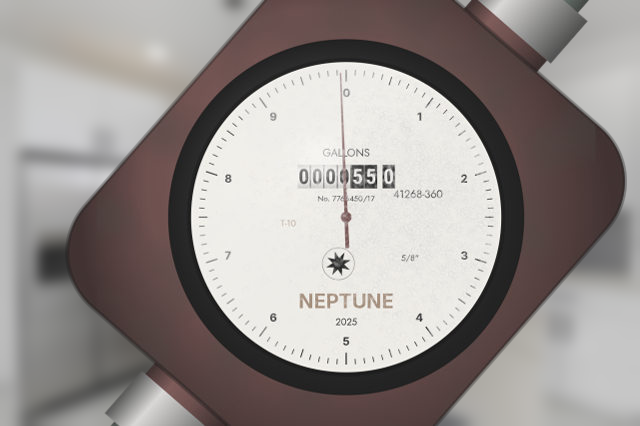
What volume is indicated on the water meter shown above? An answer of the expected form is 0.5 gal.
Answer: 549.9 gal
